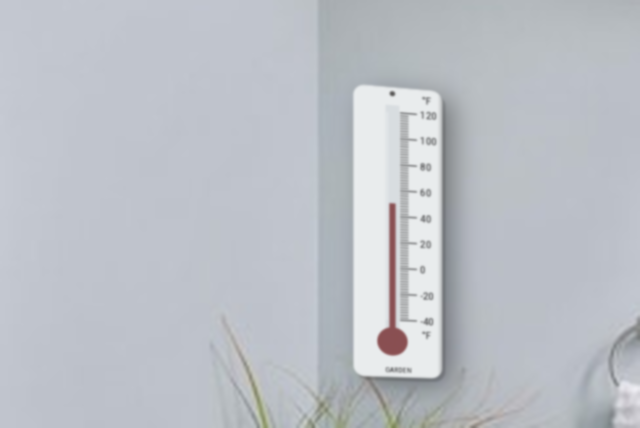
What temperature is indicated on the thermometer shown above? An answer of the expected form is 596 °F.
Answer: 50 °F
